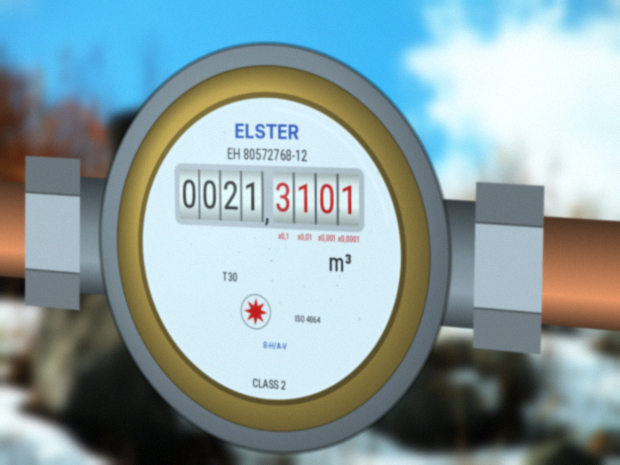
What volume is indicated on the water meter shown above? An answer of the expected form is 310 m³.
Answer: 21.3101 m³
